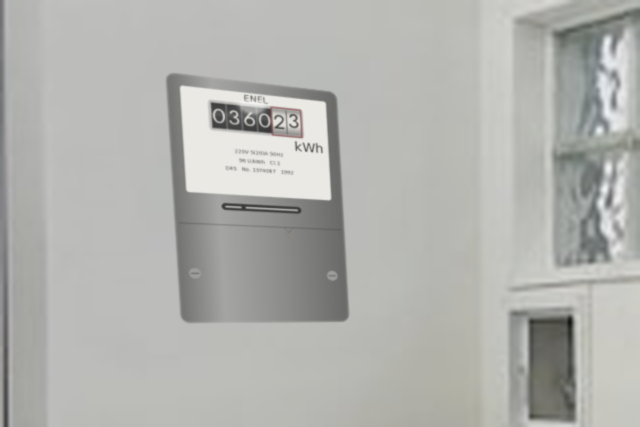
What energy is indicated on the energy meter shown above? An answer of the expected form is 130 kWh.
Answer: 360.23 kWh
